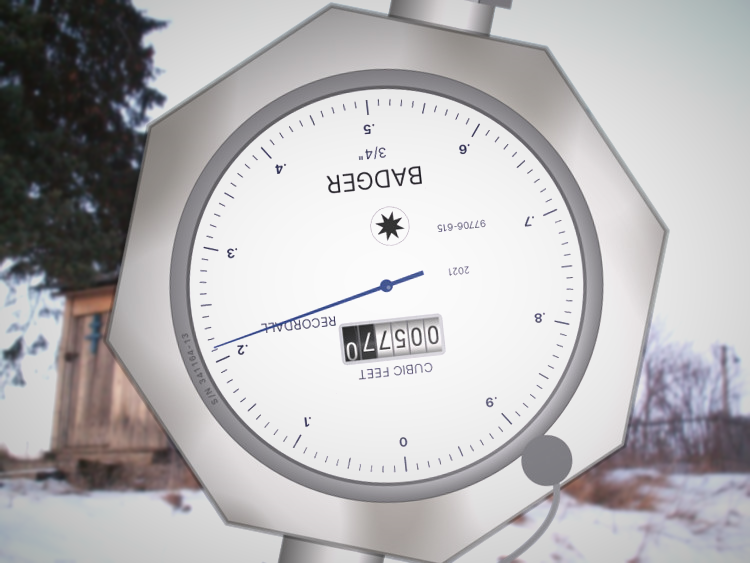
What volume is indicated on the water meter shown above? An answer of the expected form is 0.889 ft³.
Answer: 5770.21 ft³
